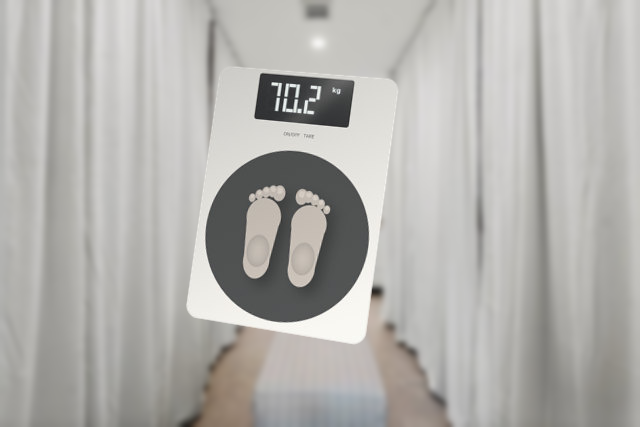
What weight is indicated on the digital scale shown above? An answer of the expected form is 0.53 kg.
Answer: 70.2 kg
